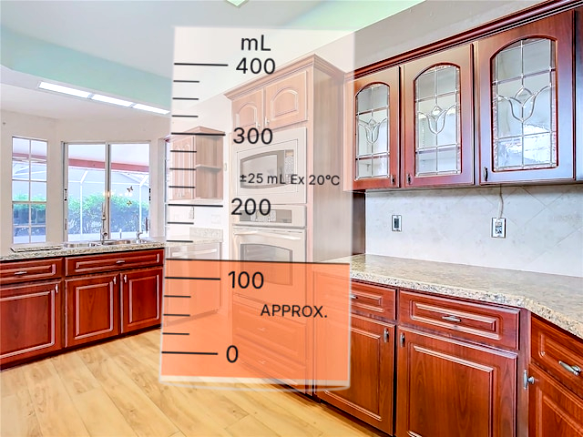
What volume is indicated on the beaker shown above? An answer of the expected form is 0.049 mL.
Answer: 125 mL
